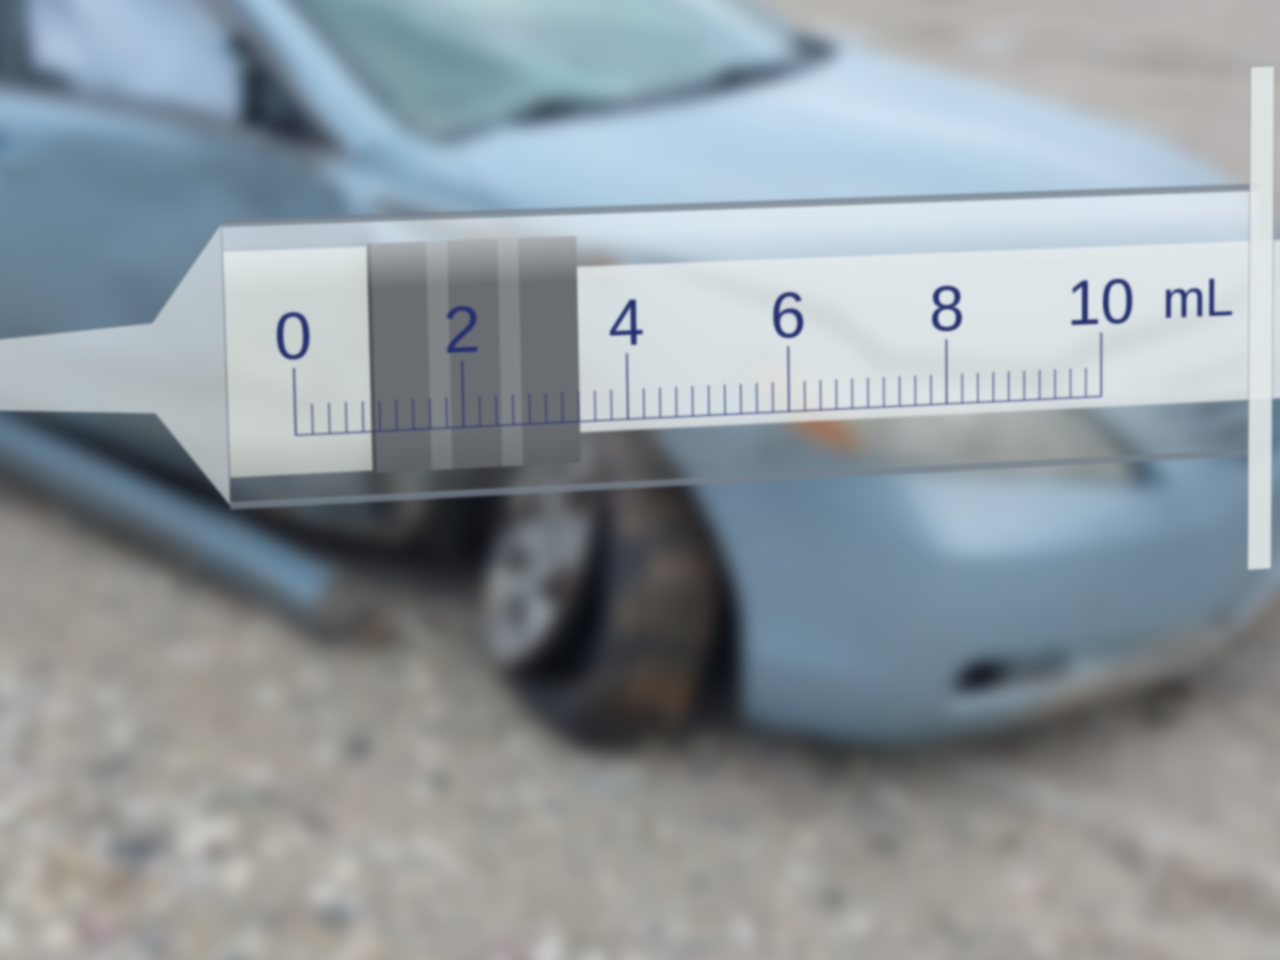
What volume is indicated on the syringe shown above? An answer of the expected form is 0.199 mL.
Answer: 0.9 mL
